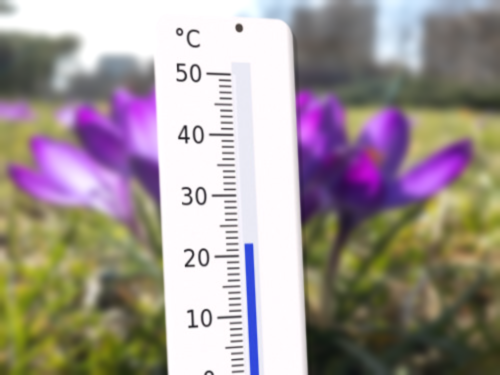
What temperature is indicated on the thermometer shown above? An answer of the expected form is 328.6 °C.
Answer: 22 °C
